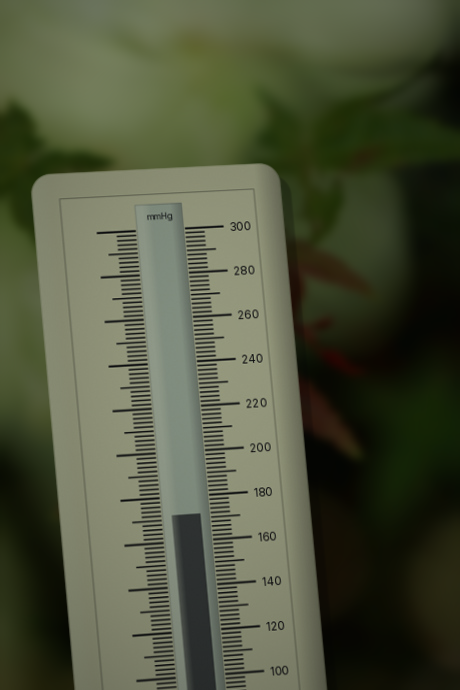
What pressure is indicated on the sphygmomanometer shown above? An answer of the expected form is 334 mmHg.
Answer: 172 mmHg
